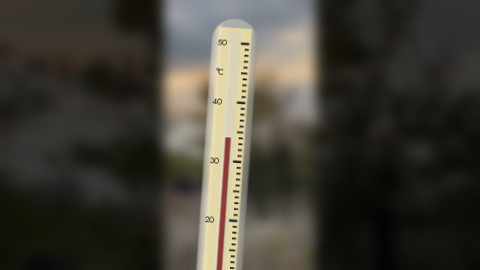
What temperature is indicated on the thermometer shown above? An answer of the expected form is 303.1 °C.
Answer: 34 °C
